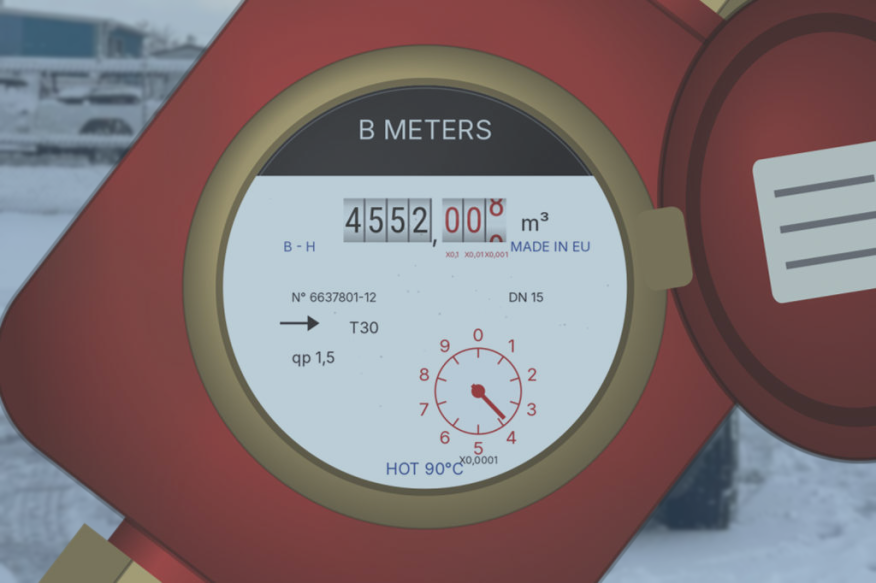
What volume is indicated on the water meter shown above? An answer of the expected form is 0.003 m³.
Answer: 4552.0083 m³
